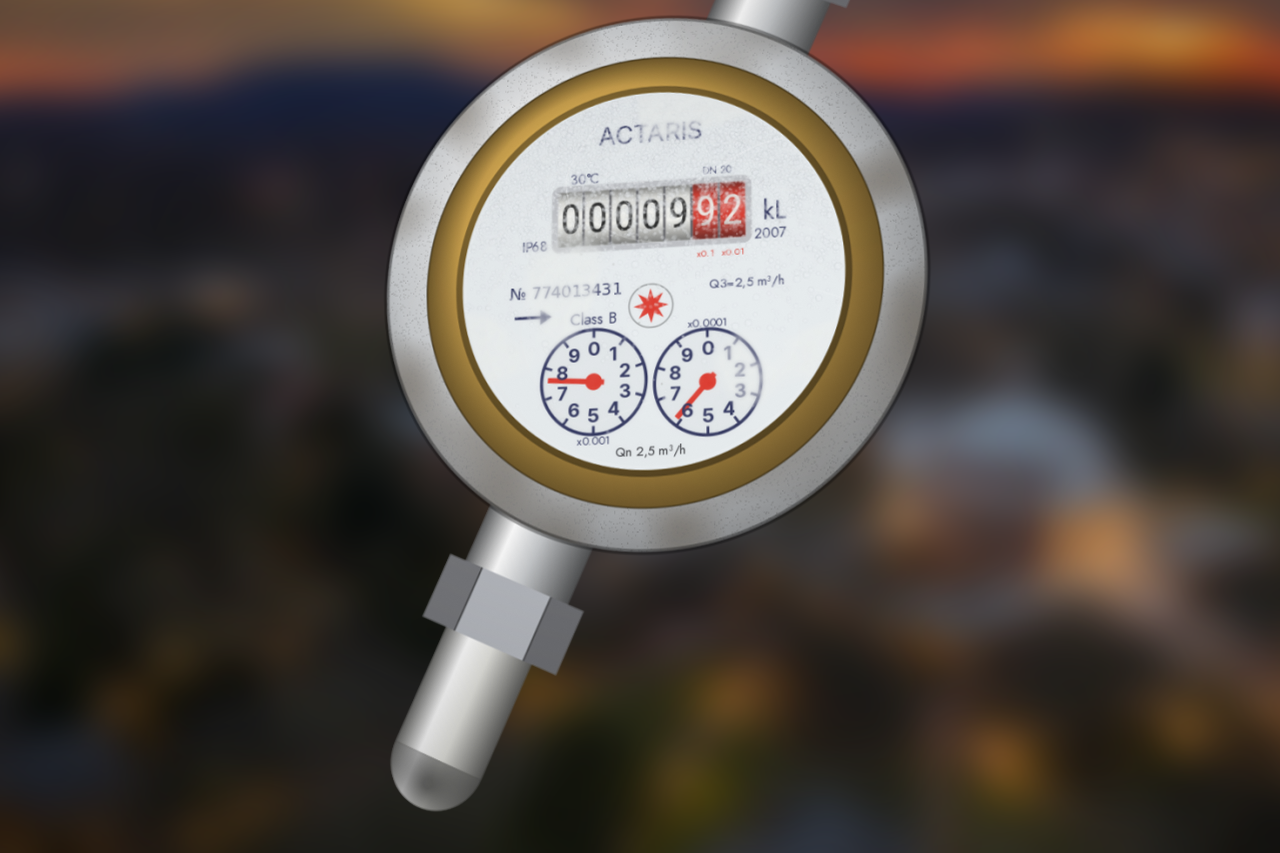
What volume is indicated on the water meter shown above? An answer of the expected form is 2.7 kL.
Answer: 9.9276 kL
